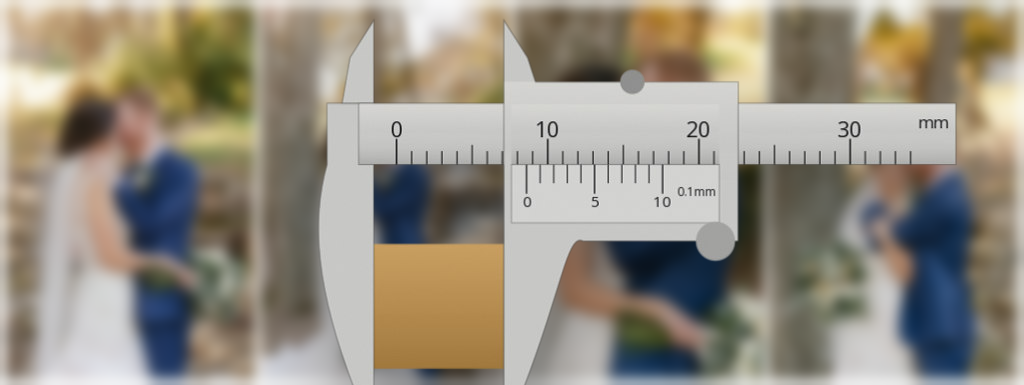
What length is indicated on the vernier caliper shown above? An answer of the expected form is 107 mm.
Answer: 8.6 mm
